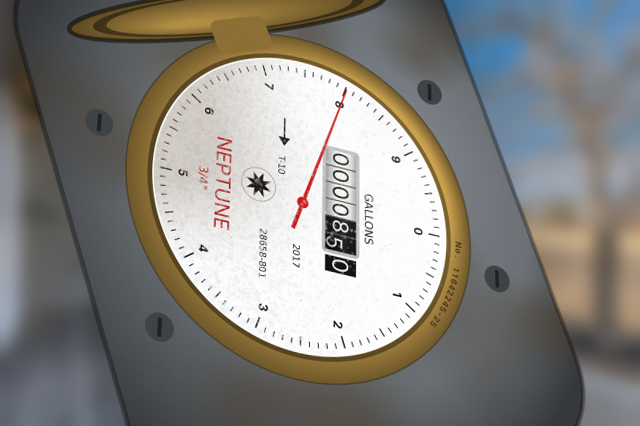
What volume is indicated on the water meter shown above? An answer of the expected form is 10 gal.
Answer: 848.0 gal
